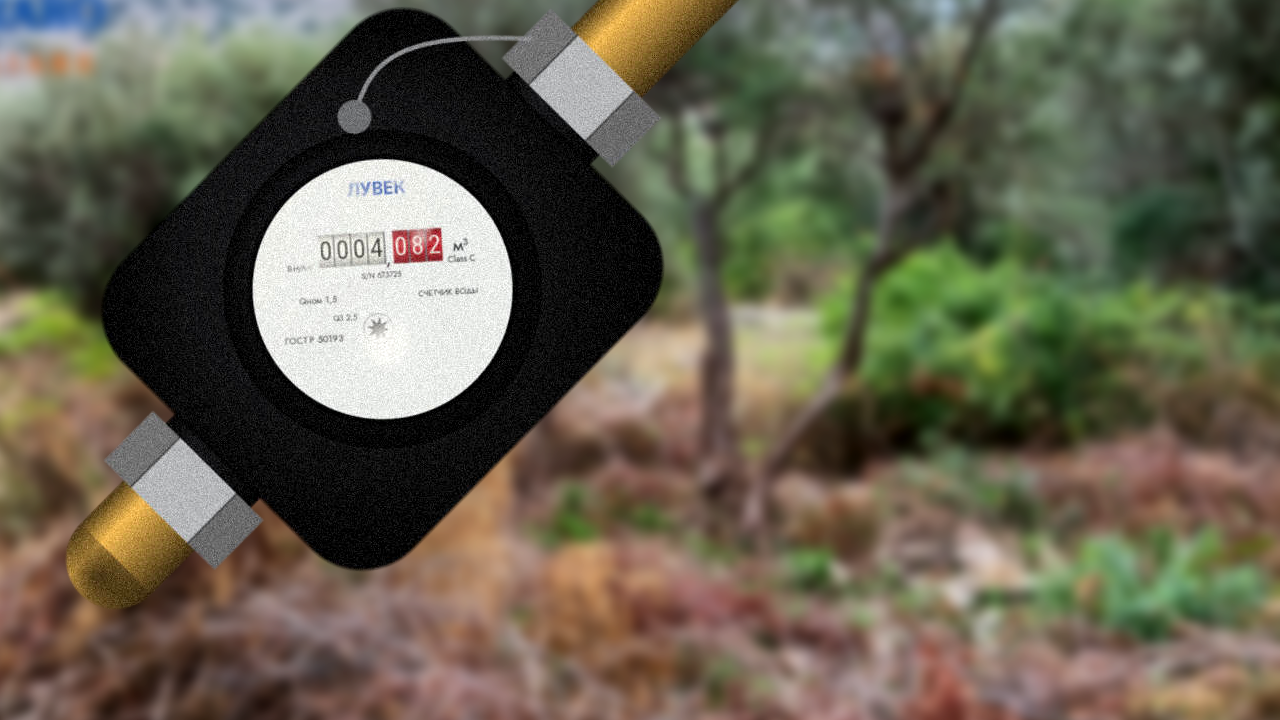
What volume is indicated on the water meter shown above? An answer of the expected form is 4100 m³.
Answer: 4.082 m³
